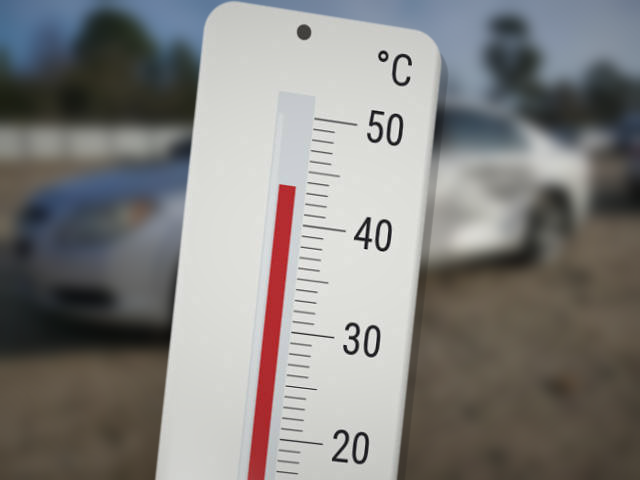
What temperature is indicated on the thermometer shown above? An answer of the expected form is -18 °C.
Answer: 43.5 °C
